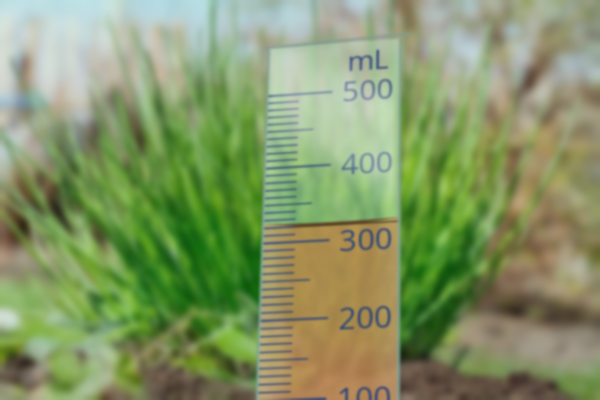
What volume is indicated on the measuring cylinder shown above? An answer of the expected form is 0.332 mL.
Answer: 320 mL
